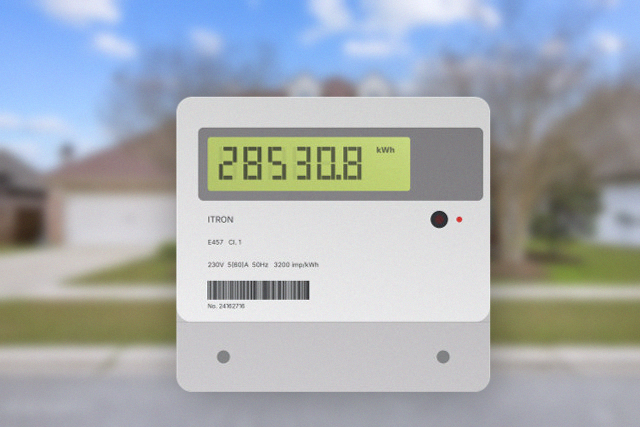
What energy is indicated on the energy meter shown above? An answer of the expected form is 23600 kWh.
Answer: 28530.8 kWh
